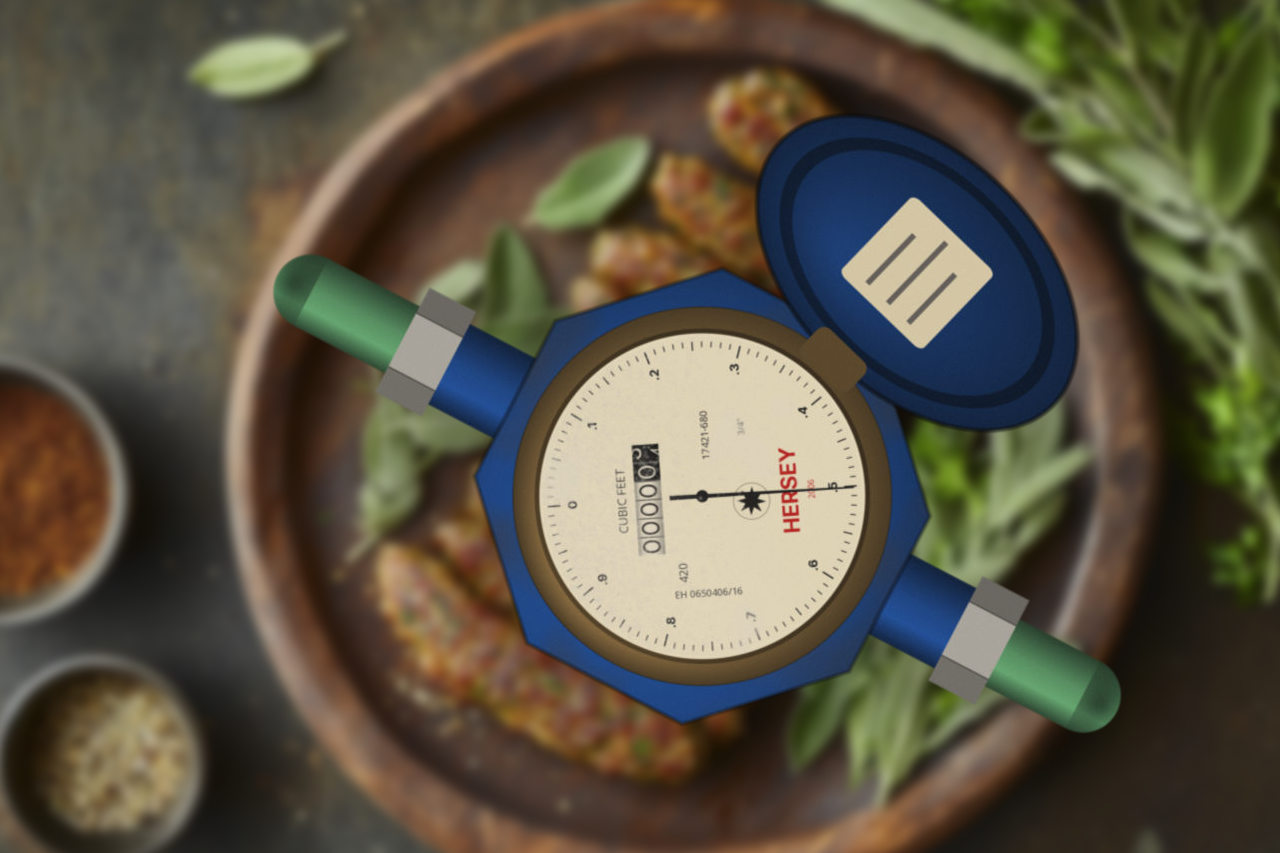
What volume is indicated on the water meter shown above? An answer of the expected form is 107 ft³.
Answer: 3.50 ft³
